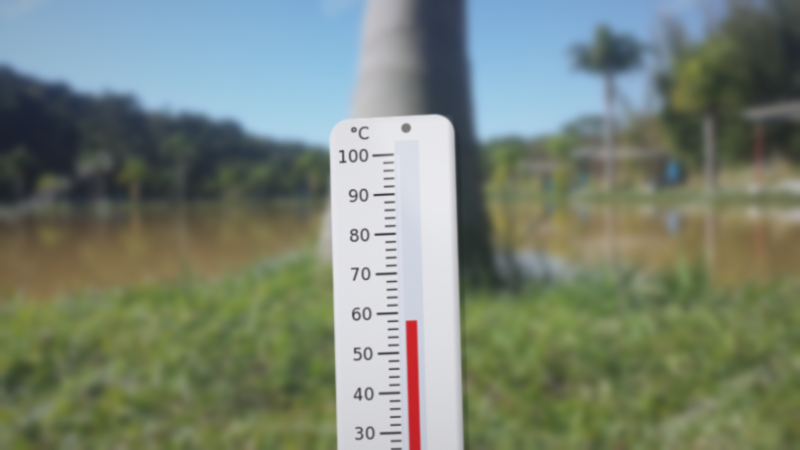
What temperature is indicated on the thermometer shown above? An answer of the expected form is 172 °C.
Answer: 58 °C
